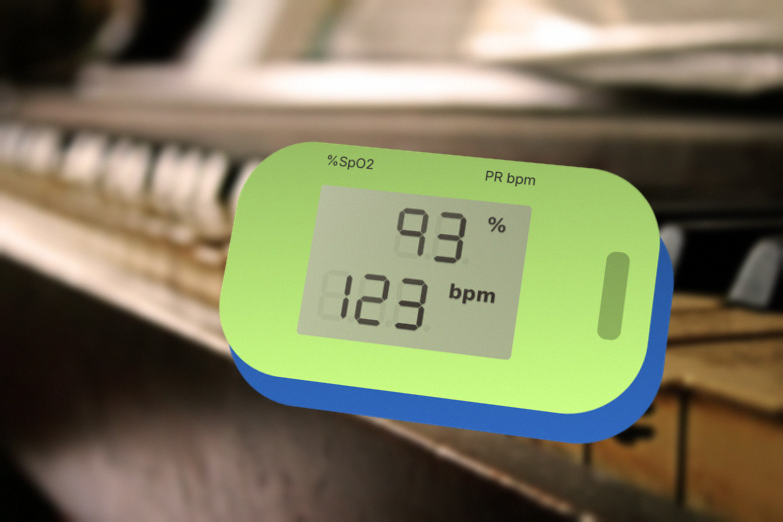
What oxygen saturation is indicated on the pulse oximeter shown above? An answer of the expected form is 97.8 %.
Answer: 93 %
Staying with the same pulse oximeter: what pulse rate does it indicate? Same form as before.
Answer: 123 bpm
